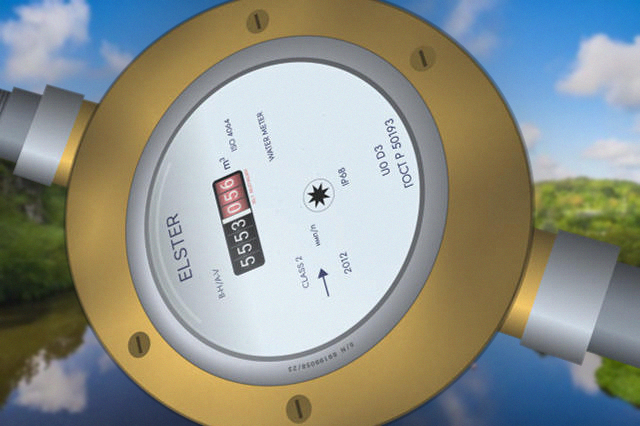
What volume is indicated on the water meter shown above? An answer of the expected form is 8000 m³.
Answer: 5553.056 m³
